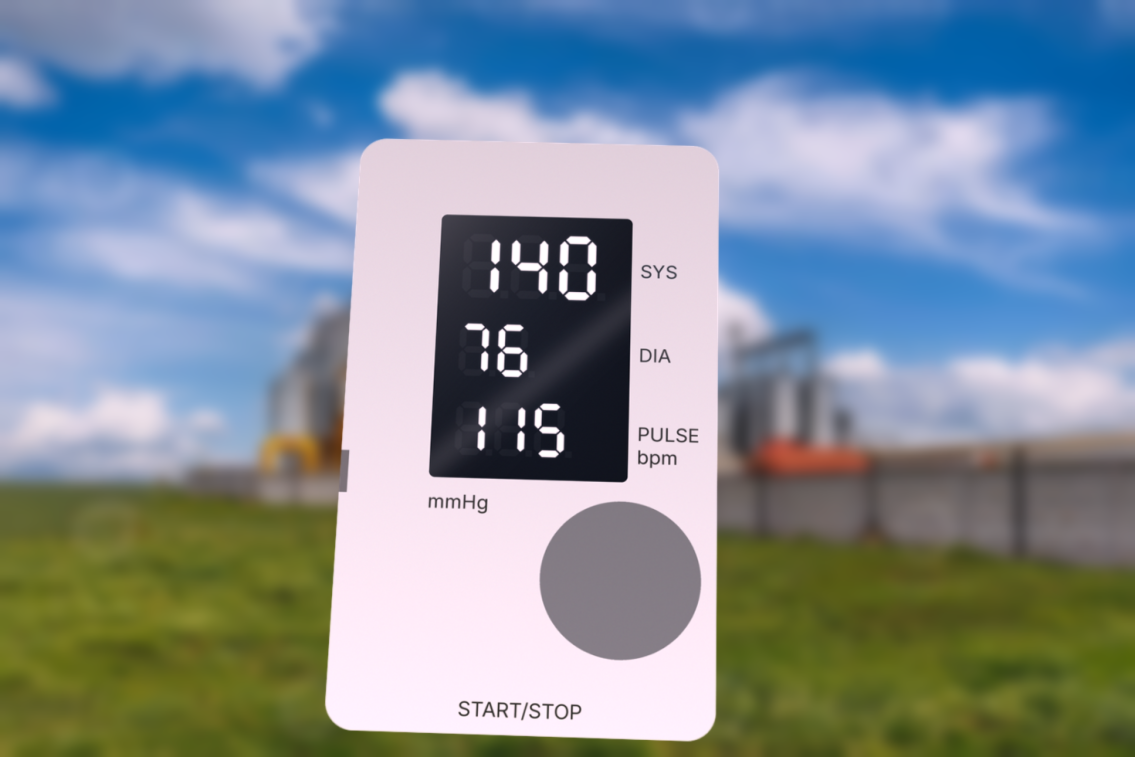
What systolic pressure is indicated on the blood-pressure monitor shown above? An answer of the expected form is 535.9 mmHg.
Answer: 140 mmHg
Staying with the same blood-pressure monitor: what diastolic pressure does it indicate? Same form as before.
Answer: 76 mmHg
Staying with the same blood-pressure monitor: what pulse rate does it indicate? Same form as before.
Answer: 115 bpm
